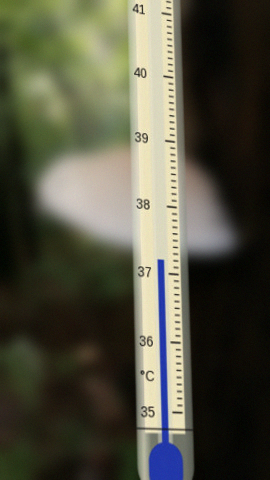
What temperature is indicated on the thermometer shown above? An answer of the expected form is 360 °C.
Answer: 37.2 °C
